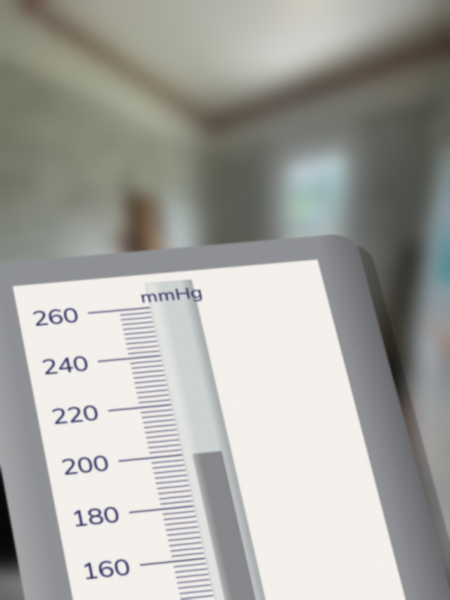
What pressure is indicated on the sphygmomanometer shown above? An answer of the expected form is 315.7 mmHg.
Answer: 200 mmHg
